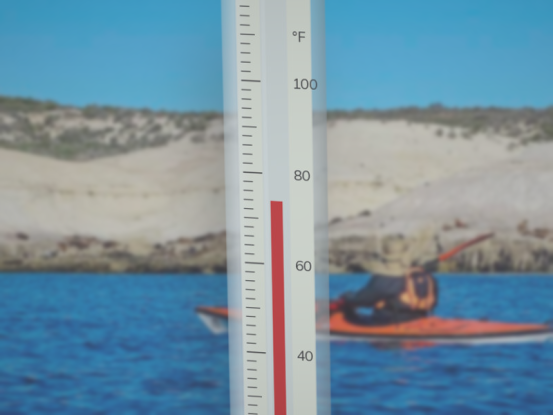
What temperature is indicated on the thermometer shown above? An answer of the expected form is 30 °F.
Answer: 74 °F
